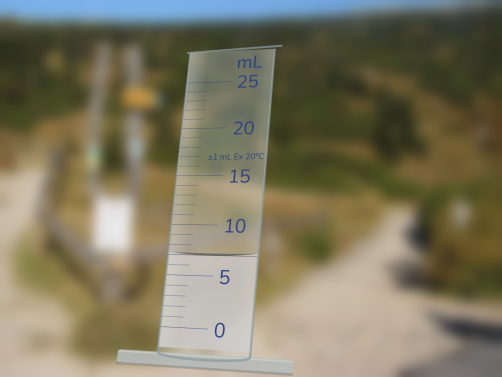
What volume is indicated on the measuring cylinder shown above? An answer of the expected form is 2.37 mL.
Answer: 7 mL
